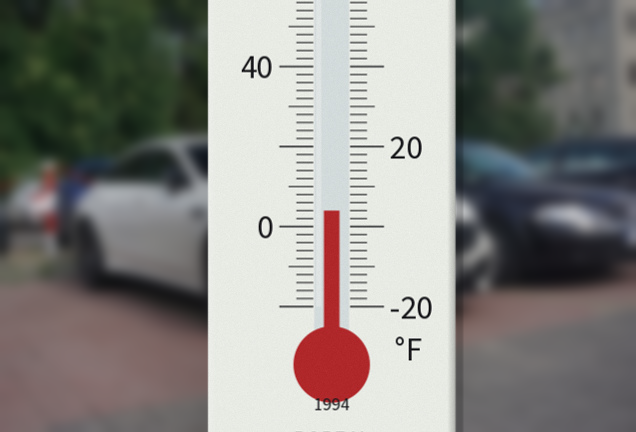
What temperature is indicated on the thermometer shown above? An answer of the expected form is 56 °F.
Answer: 4 °F
